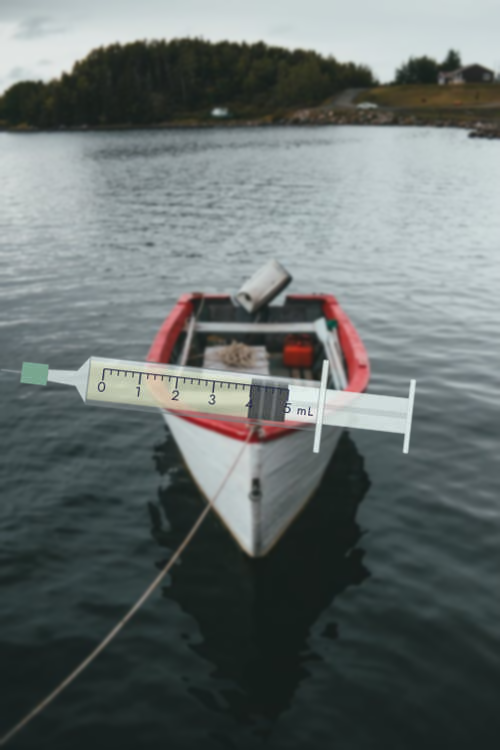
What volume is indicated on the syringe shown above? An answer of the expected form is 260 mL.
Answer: 4 mL
